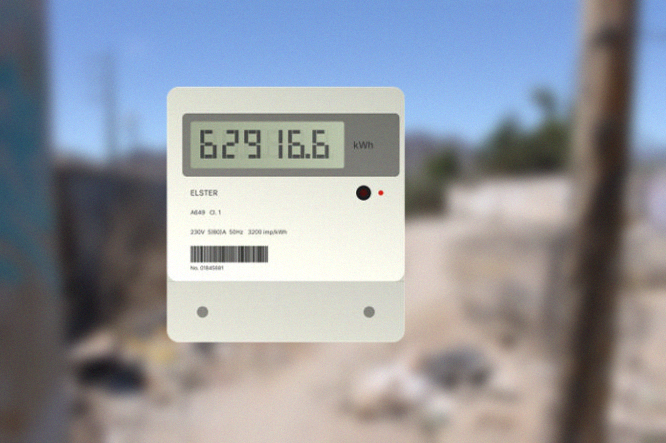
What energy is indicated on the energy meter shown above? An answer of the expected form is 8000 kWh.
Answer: 62916.6 kWh
